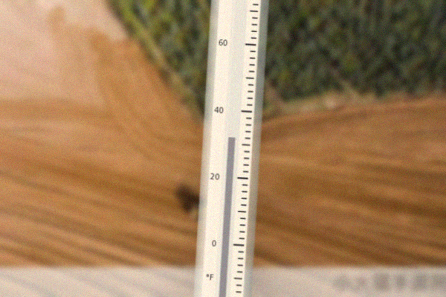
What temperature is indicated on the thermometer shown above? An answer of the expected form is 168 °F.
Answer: 32 °F
